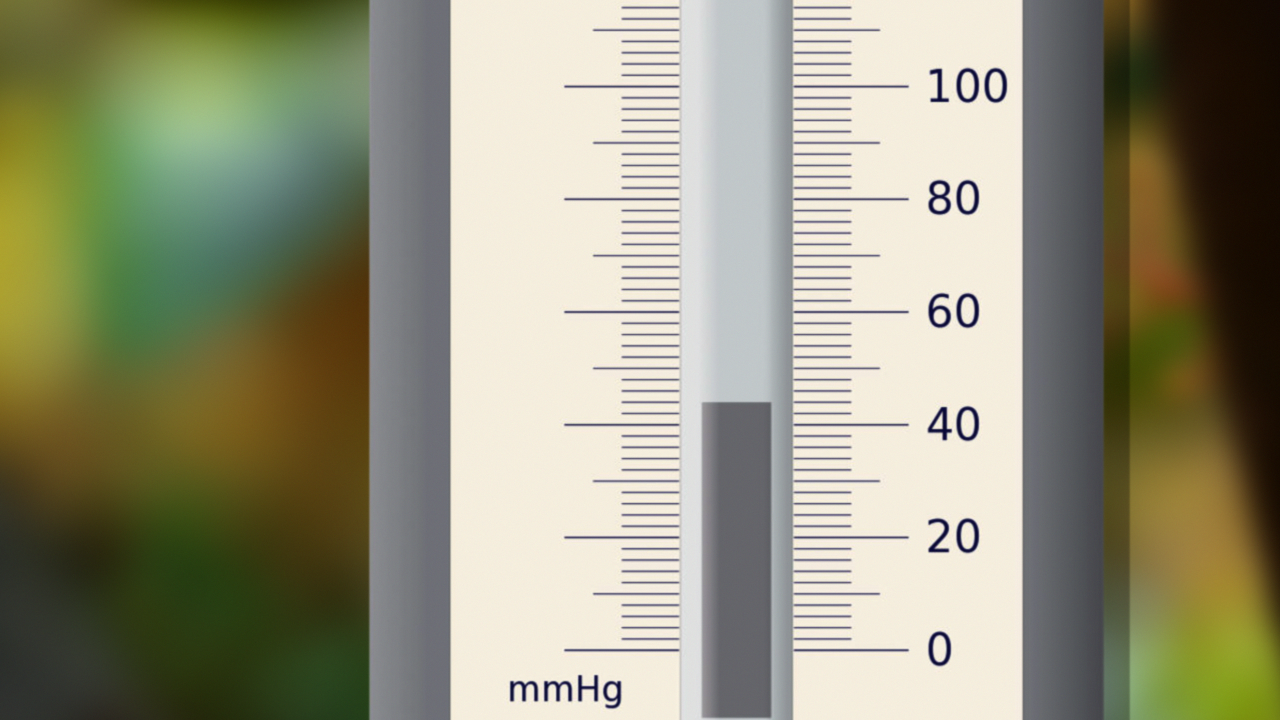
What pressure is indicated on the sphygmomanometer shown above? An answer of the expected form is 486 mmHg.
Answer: 44 mmHg
